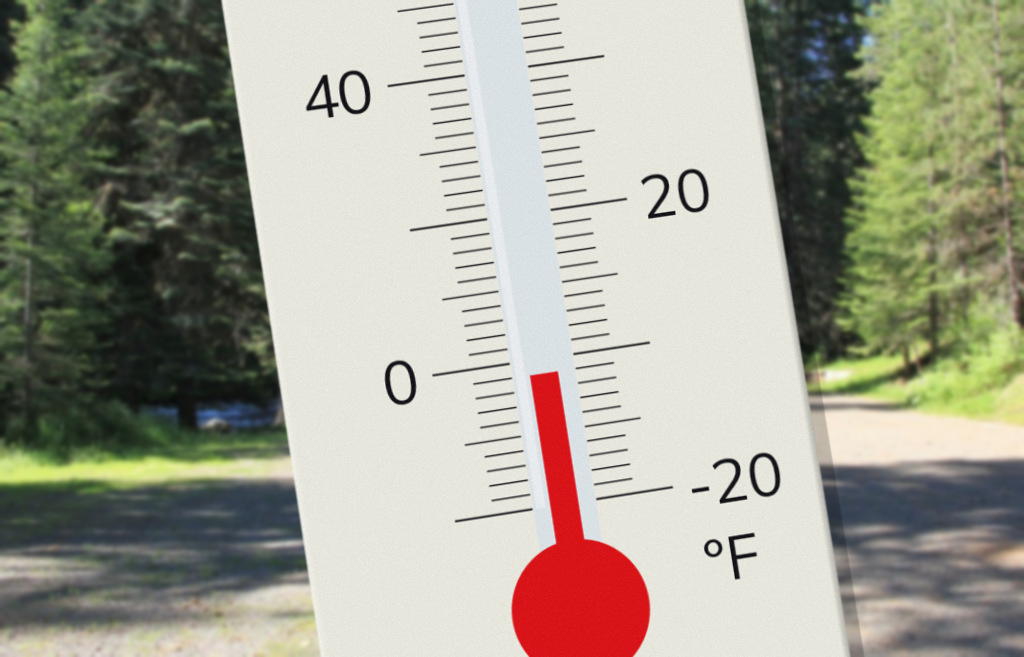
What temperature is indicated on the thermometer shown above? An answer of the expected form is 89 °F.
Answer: -2 °F
